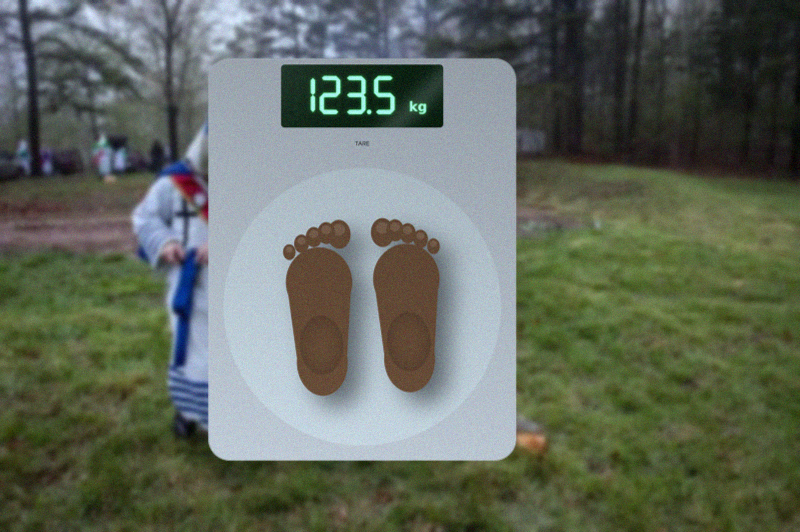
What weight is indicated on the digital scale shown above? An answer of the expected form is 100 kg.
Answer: 123.5 kg
